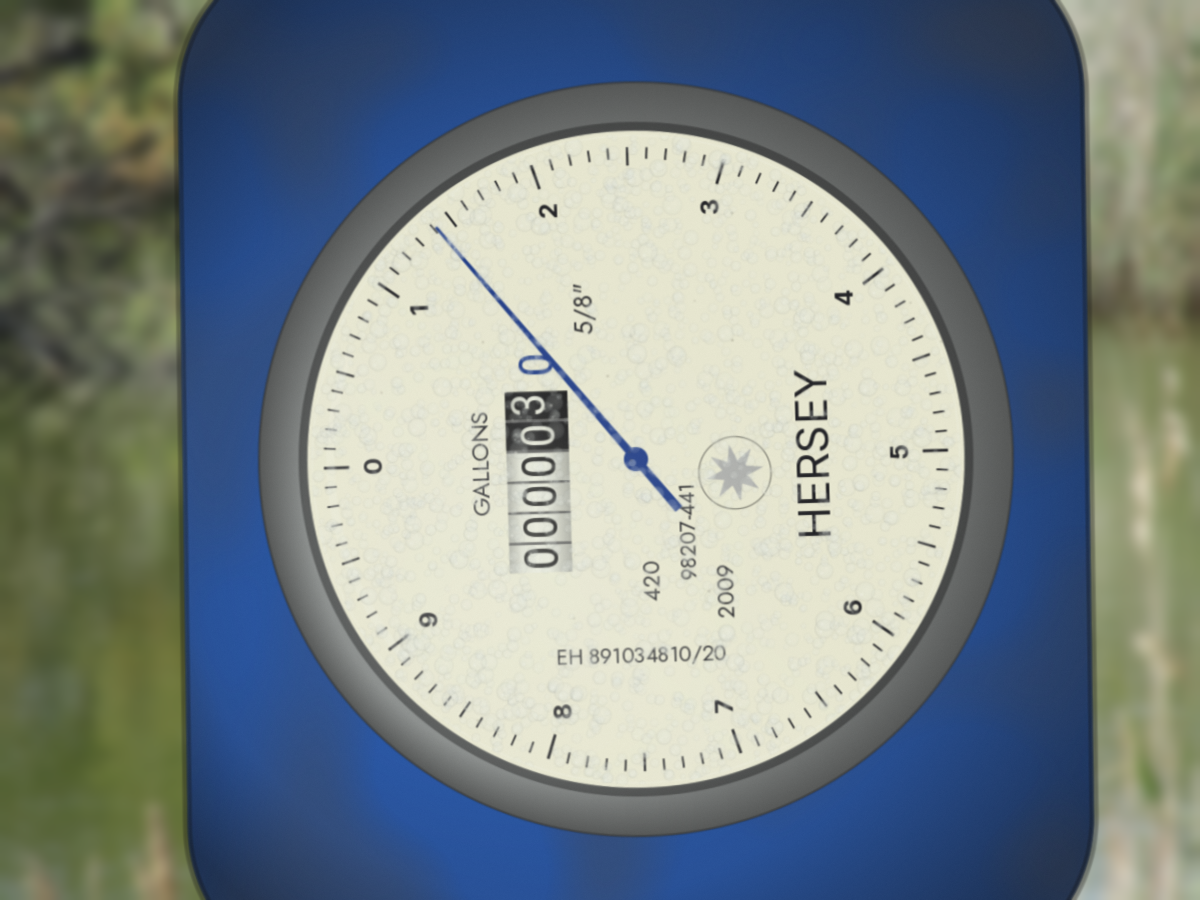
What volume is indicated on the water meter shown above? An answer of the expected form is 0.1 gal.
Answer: 31.4 gal
